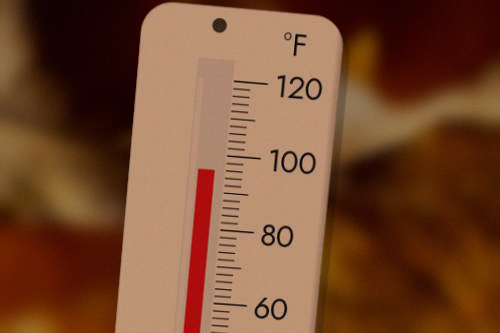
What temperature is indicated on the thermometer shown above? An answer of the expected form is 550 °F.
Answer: 96 °F
